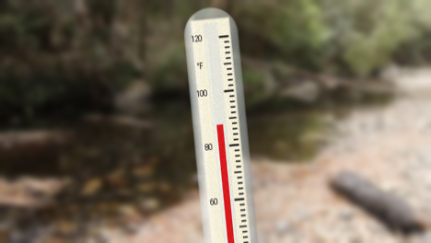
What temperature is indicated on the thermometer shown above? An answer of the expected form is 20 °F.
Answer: 88 °F
